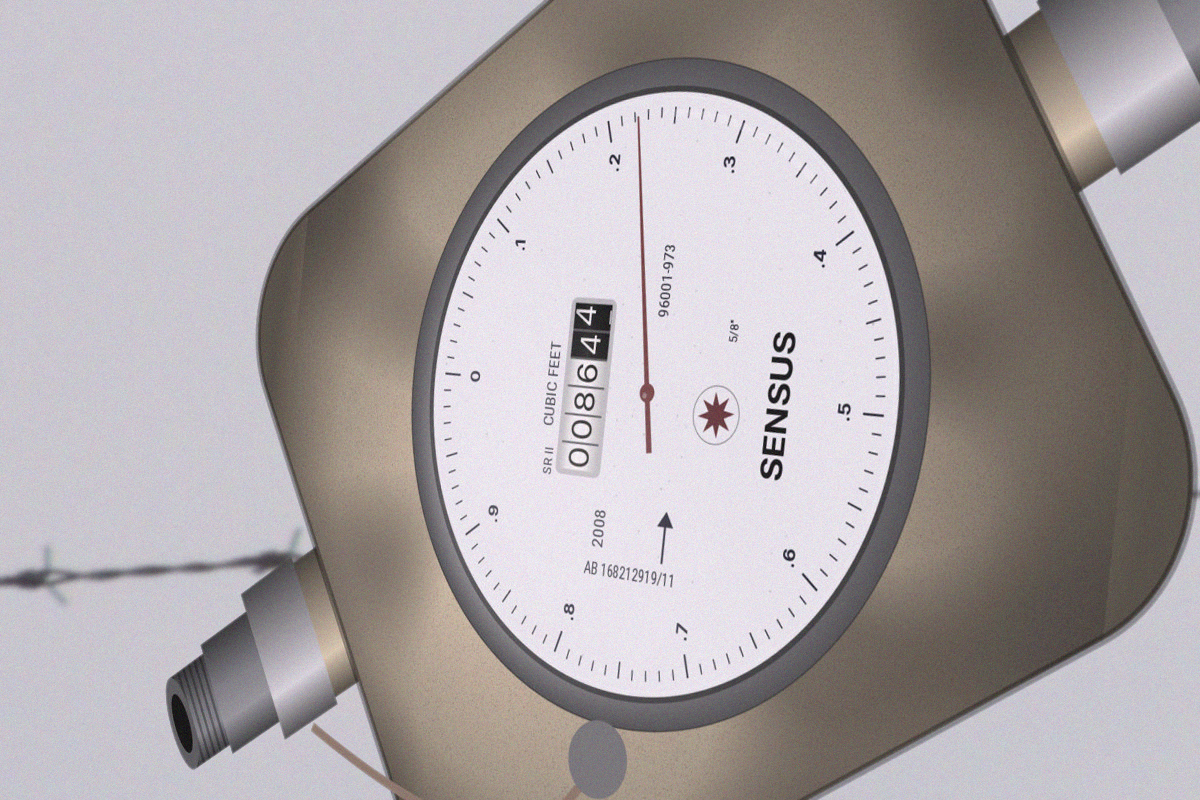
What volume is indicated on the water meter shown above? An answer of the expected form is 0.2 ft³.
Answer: 8644.22 ft³
